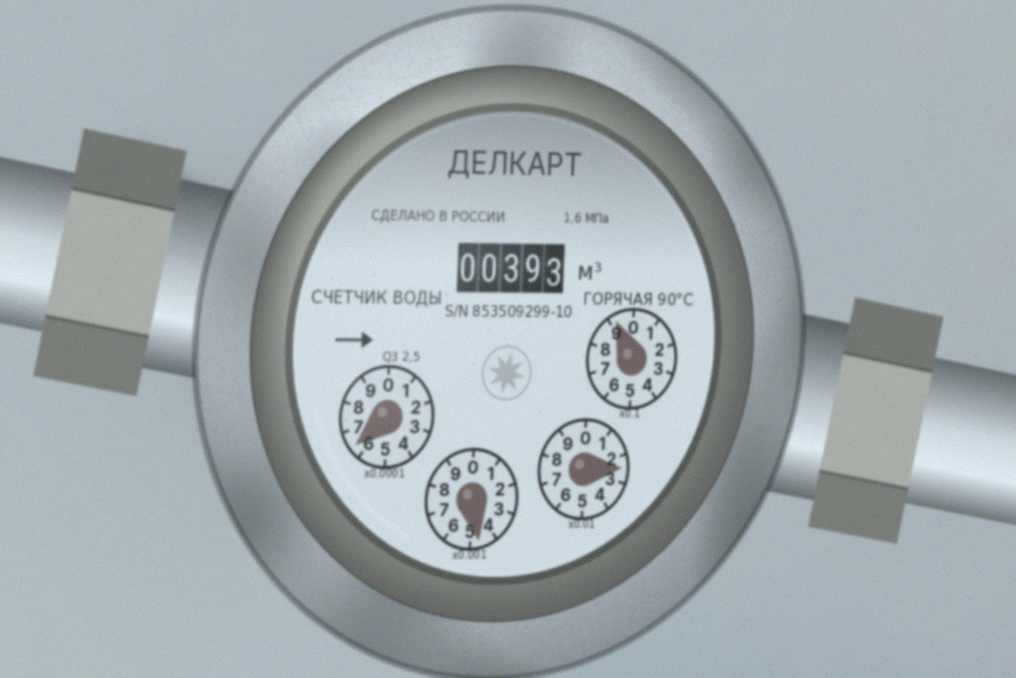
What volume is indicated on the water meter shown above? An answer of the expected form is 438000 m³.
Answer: 392.9246 m³
